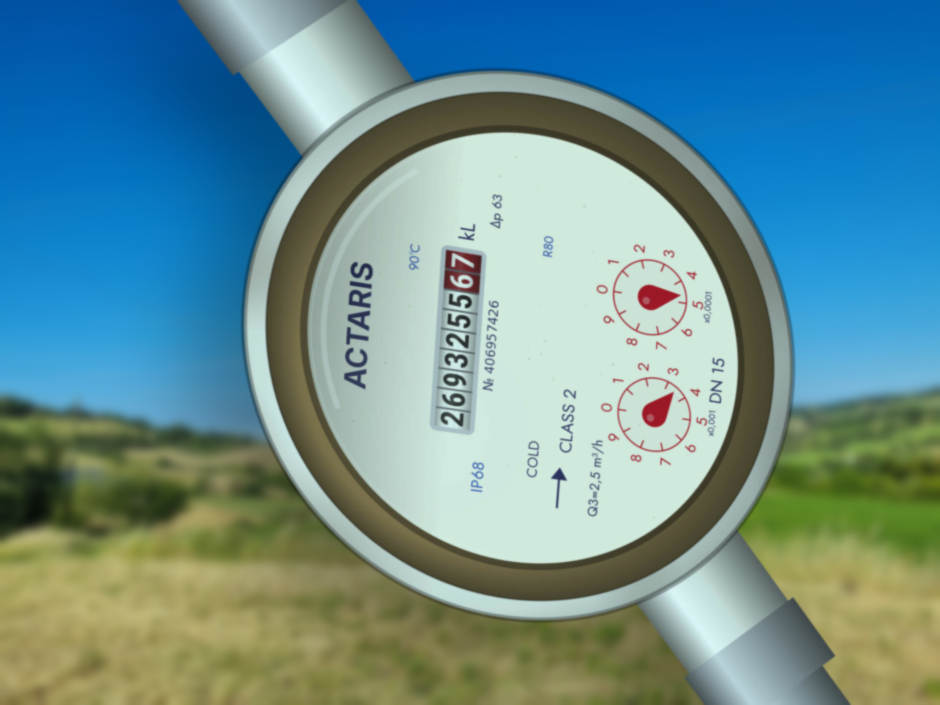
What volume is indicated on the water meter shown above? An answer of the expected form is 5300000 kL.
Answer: 2693255.6734 kL
